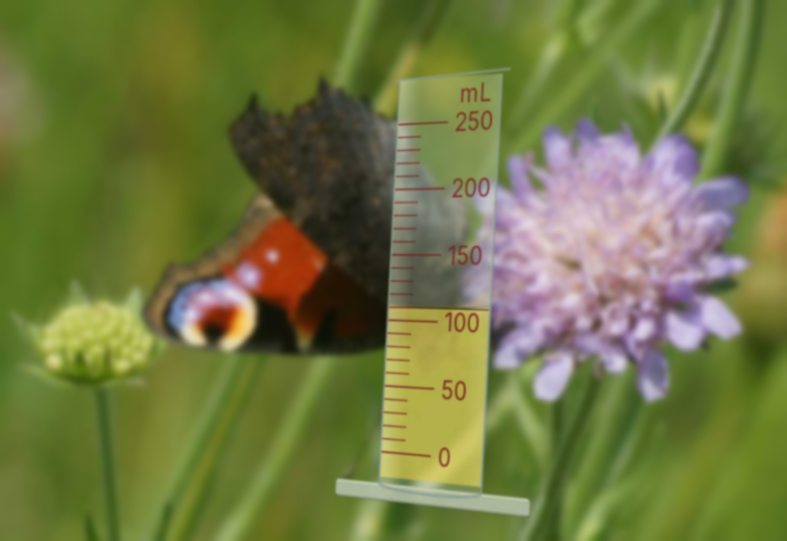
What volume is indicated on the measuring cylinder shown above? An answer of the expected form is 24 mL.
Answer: 110 mL
